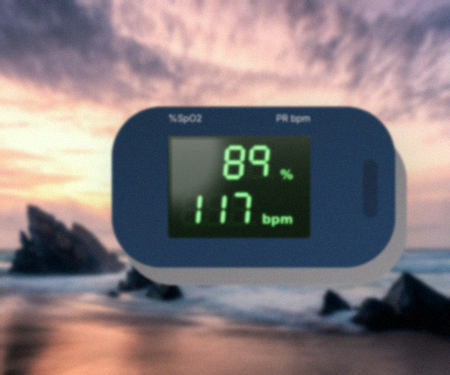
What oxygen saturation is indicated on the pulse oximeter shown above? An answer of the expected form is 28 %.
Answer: 89 %
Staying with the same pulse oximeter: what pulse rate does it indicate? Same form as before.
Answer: 117 bpm
